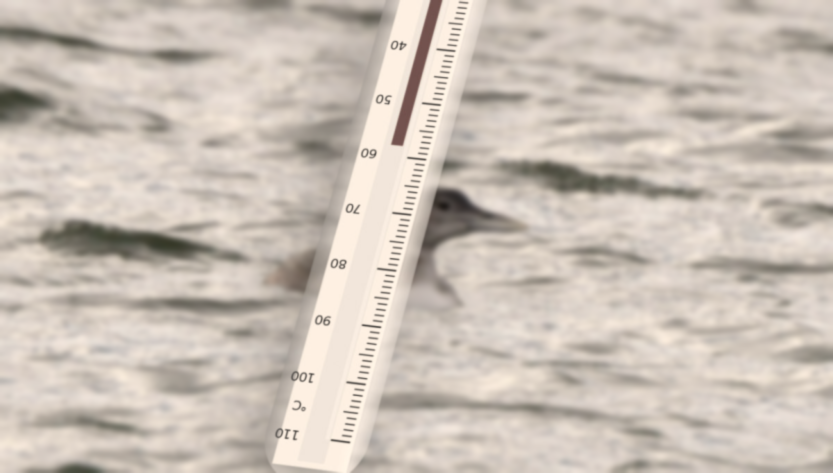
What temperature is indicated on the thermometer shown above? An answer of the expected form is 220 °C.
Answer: 58 °C
